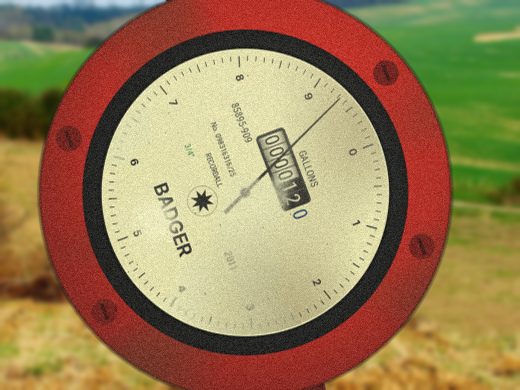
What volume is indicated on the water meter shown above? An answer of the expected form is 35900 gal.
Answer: 119.3 gal
